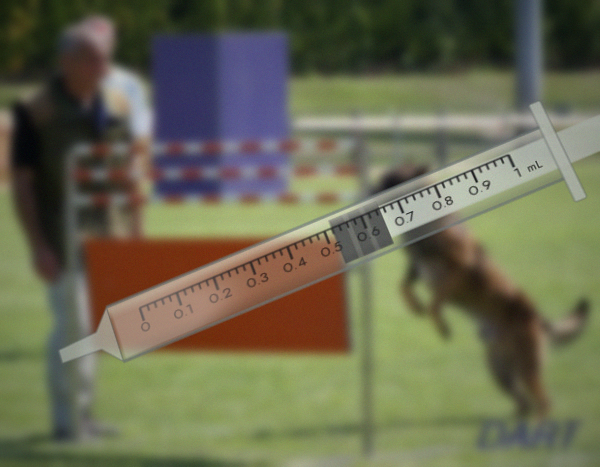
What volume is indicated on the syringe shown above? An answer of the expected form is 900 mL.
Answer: 0.52 mL
